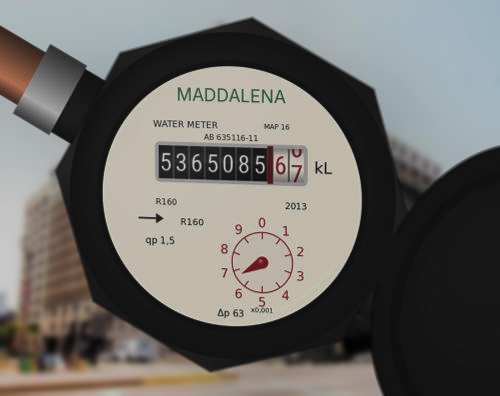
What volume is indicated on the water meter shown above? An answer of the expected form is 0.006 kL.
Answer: 5365085.666 kL
